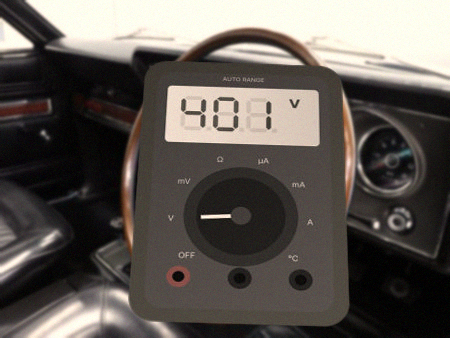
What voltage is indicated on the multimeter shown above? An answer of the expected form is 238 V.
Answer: 401 V
